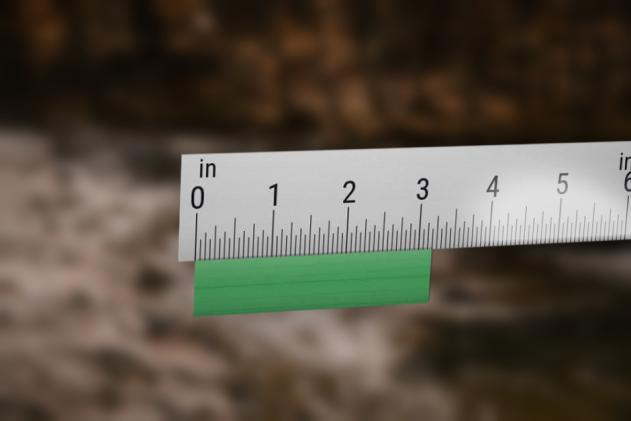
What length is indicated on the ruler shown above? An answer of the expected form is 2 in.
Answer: 3.1875 in
